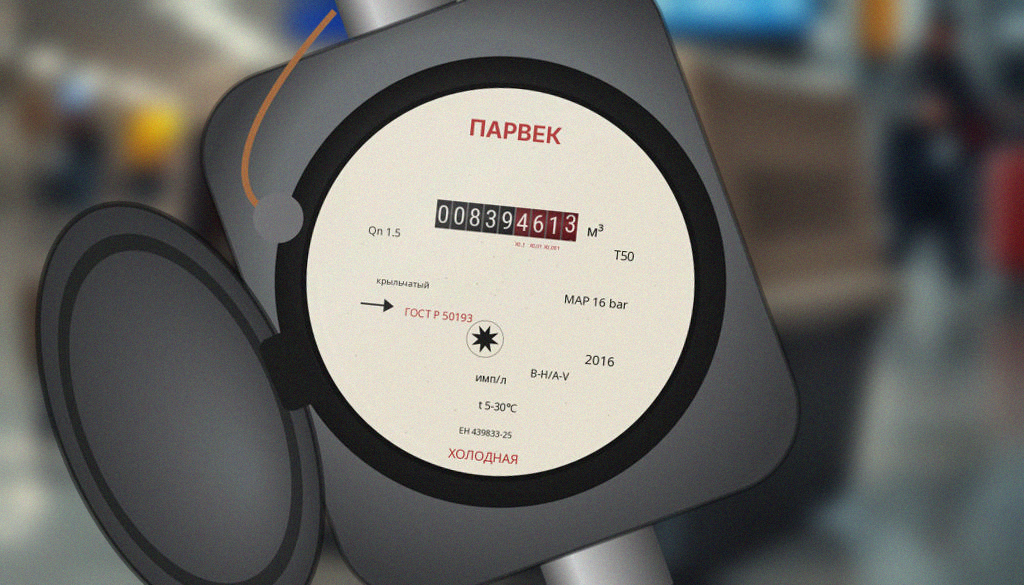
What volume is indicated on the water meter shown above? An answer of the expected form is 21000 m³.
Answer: 839.4613 m³
